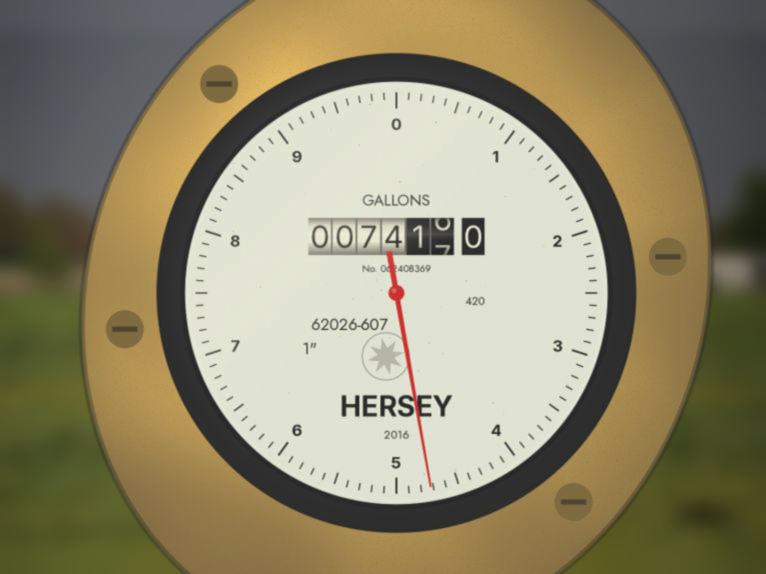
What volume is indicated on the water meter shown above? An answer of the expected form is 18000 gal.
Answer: 74164.7 gal
